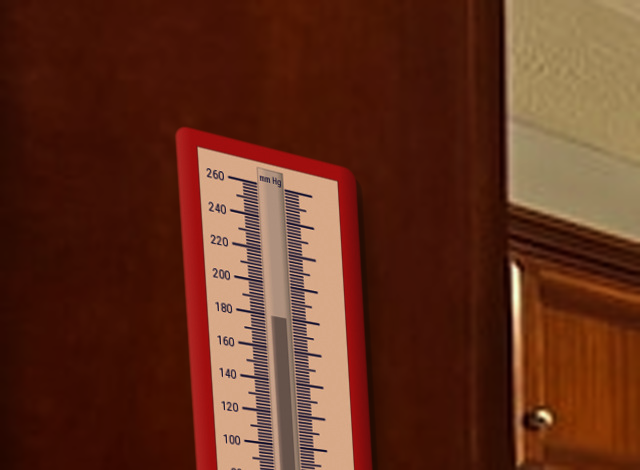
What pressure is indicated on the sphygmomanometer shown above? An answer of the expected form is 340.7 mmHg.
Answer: 180 mmHg
